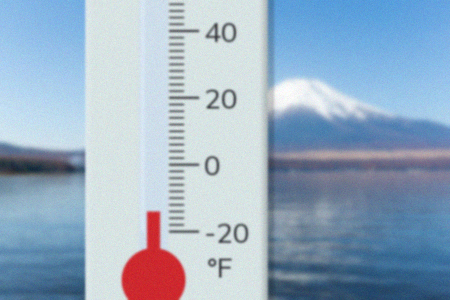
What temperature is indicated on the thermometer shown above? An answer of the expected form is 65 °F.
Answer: -14 °F
